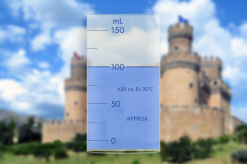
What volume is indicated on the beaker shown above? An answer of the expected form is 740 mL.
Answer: 100 mL
